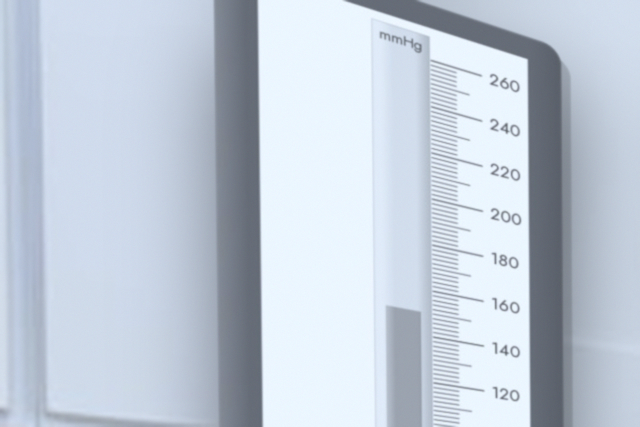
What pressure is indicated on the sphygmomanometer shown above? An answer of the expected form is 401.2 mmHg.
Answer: 150 mmHg
